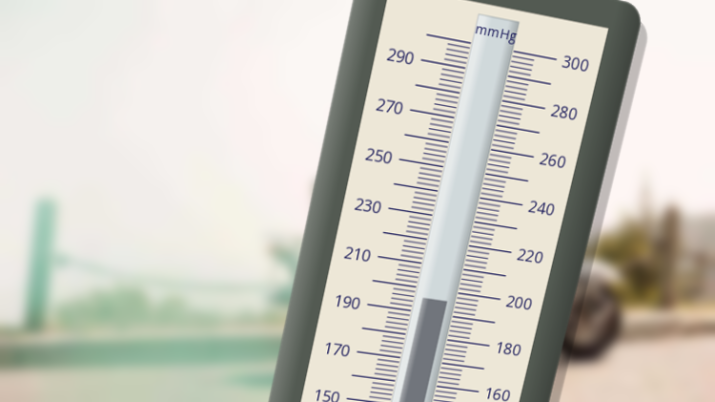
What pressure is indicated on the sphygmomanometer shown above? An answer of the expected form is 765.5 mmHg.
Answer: 196 mmHg
